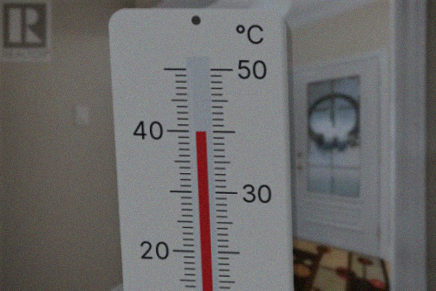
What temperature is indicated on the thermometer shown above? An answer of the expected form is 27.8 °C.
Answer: 40 °C
